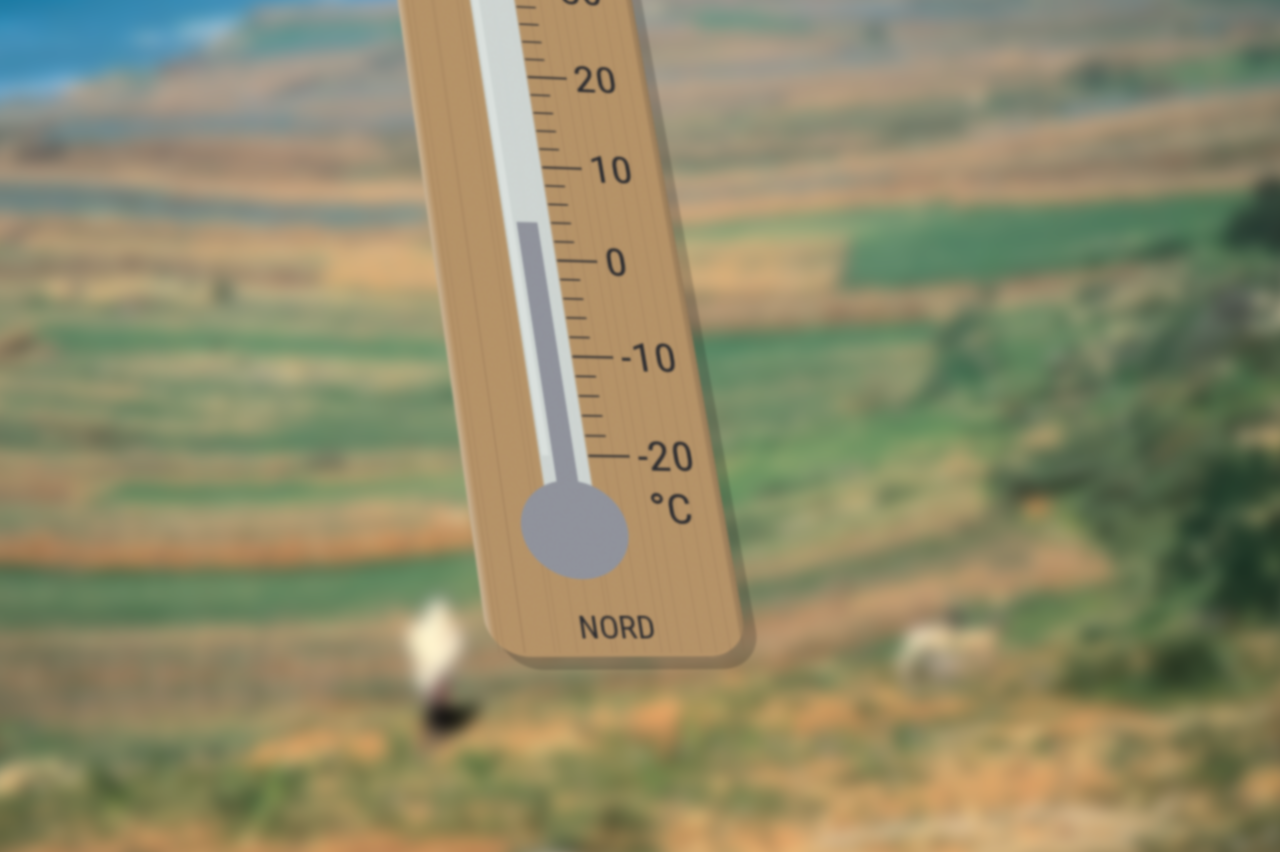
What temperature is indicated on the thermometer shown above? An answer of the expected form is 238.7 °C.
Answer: 4 °C
